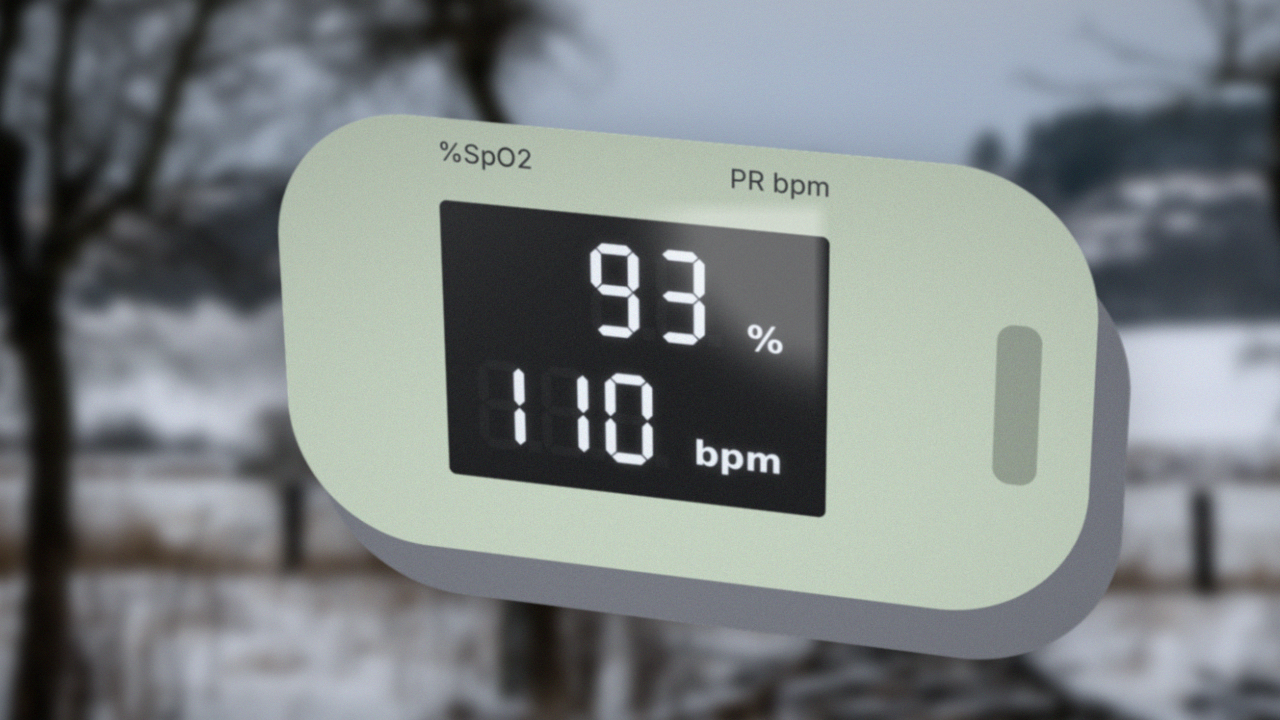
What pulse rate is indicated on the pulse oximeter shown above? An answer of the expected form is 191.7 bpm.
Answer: 110 bpm
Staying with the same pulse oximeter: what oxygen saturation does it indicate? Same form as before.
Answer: 93 %
